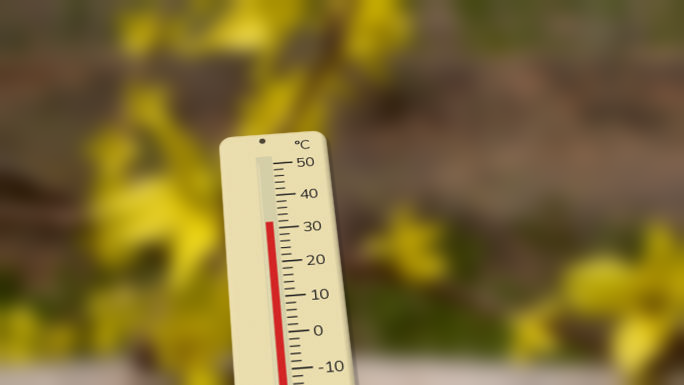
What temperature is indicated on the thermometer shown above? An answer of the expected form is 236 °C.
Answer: 32 °C
